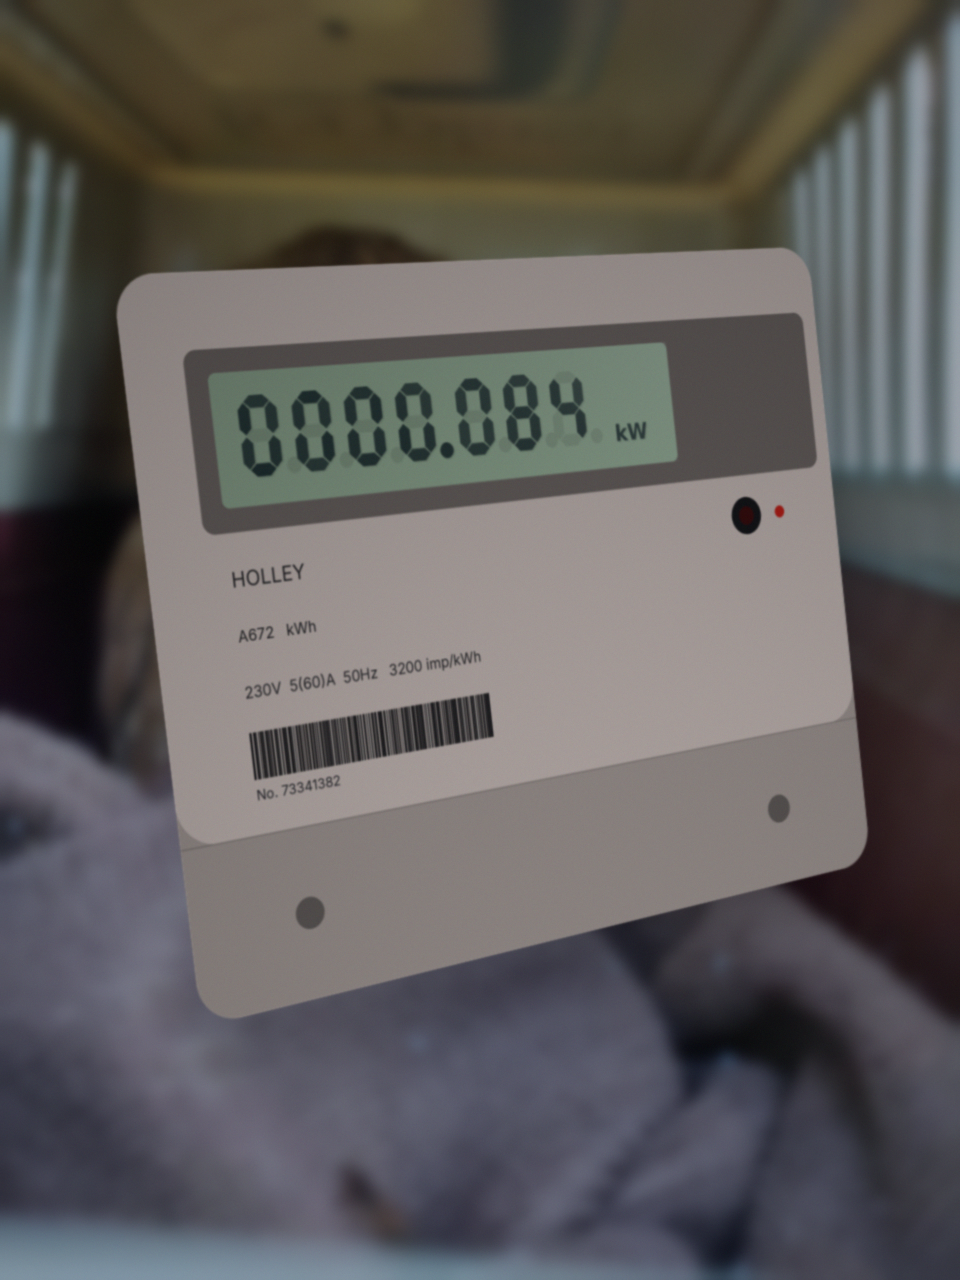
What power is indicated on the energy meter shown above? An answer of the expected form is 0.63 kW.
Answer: 0.084 kW
